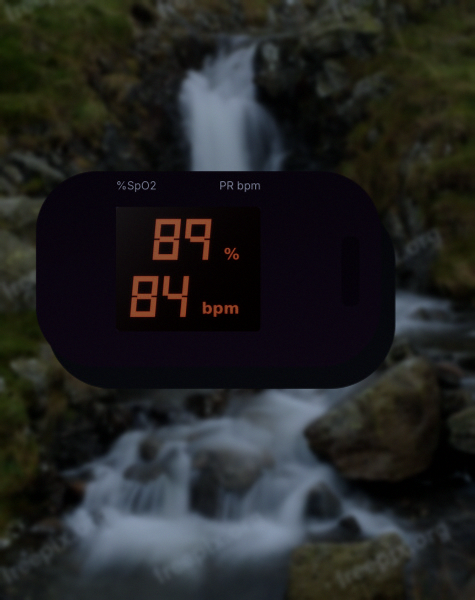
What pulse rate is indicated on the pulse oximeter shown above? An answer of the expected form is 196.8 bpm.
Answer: 84 bpm
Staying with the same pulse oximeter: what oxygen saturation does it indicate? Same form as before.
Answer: 89 %
